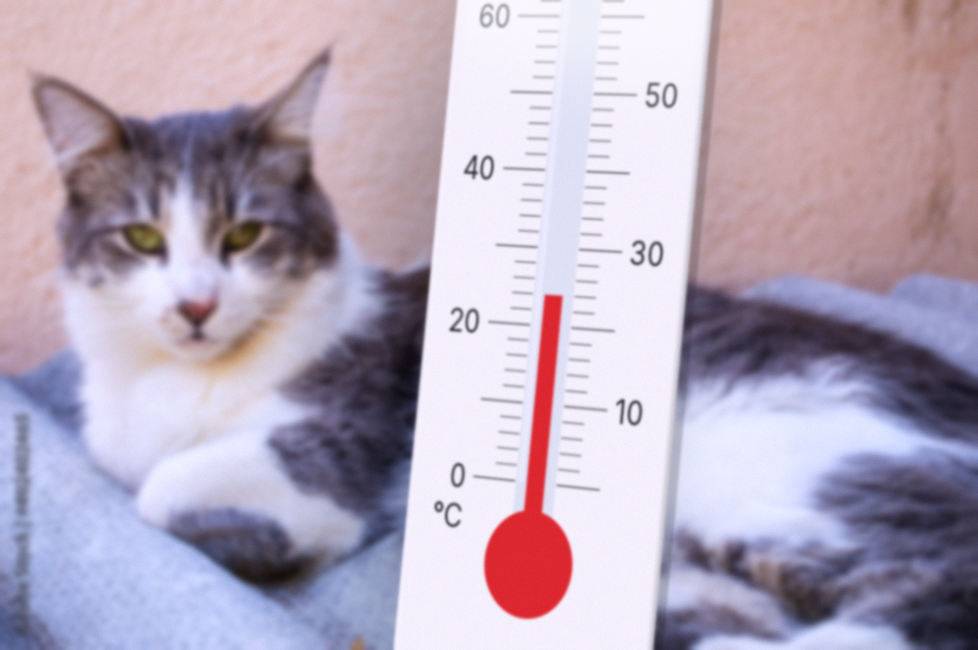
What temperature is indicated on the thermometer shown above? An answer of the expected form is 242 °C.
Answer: 24 °C
